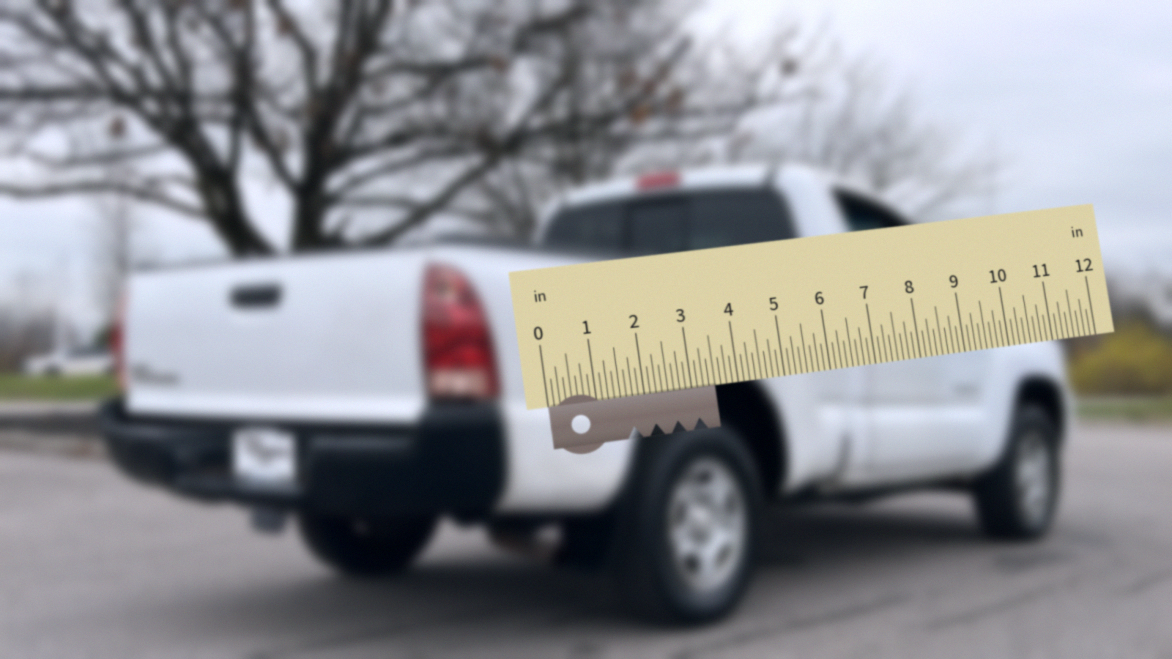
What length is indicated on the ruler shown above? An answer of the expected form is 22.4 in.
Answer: 3.5 in
